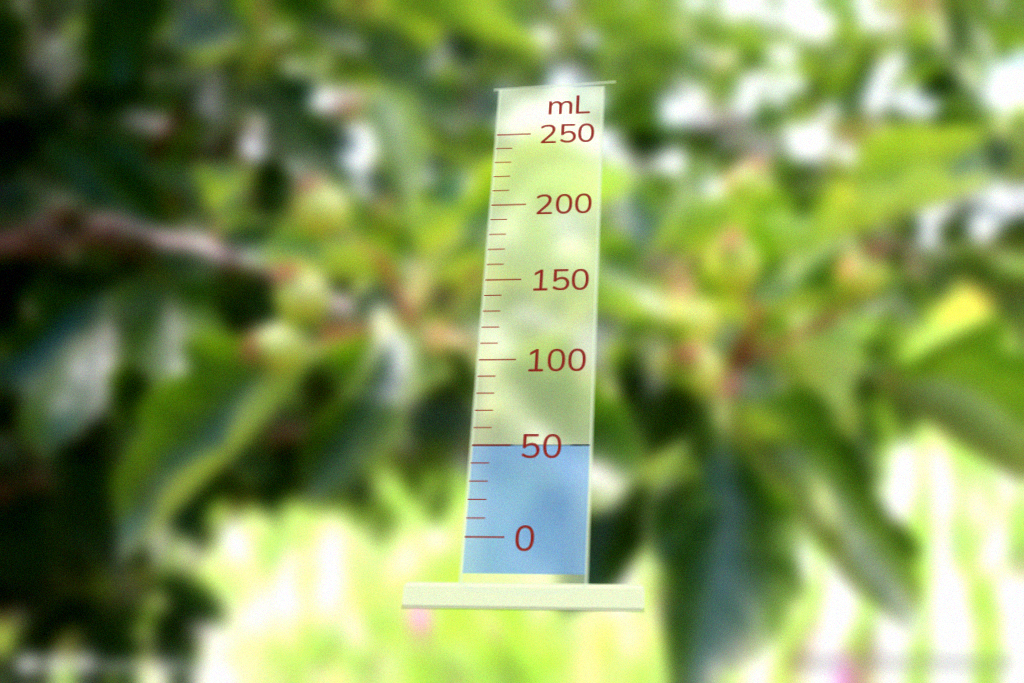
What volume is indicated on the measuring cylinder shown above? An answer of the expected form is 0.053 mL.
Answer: 50 mL
